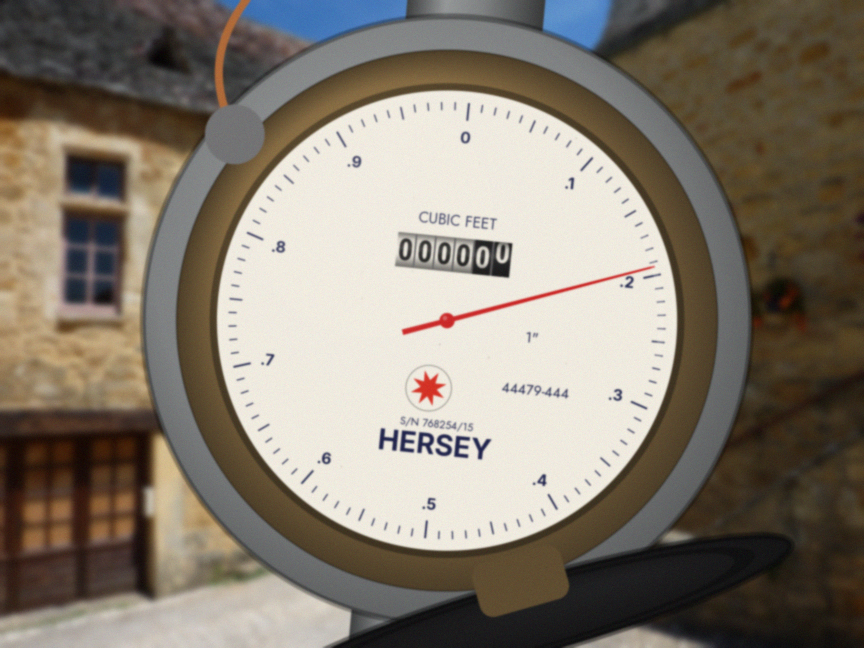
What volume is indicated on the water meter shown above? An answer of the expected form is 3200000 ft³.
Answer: 0.19 ft³
